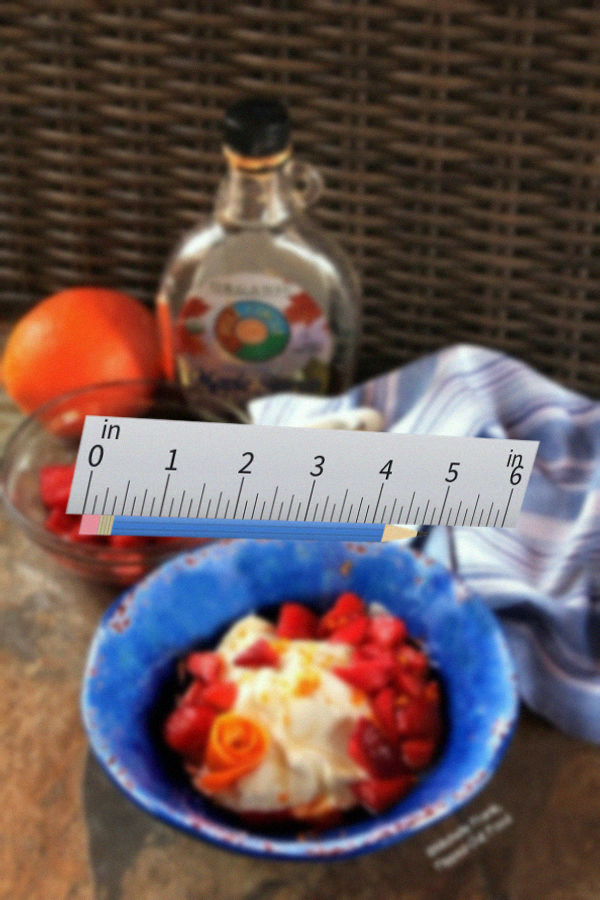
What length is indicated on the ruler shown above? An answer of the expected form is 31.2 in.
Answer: 4.875 in
